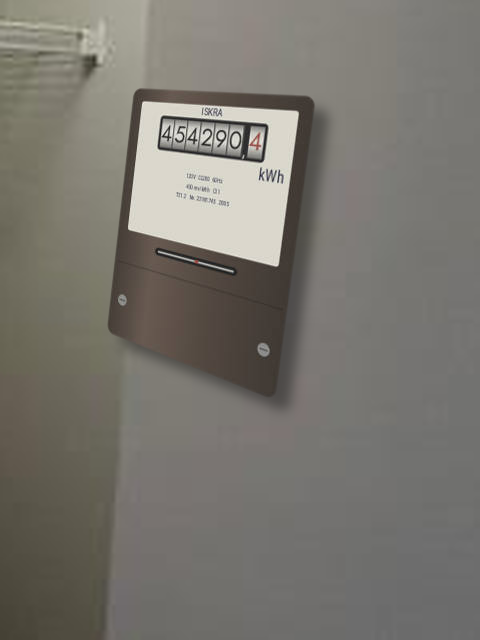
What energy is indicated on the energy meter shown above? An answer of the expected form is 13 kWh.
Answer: 454290.4 kWh
